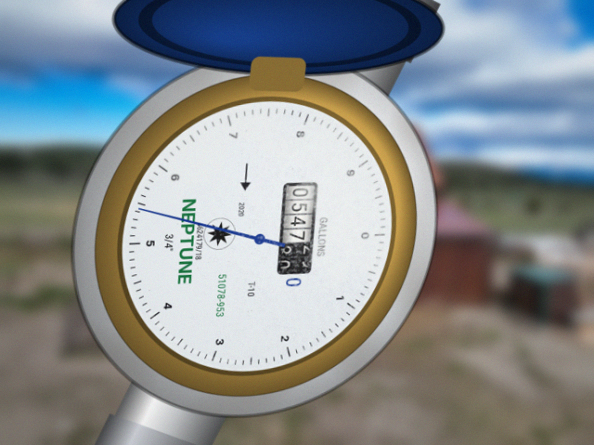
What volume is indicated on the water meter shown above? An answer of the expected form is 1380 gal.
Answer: 547295.4 gal
